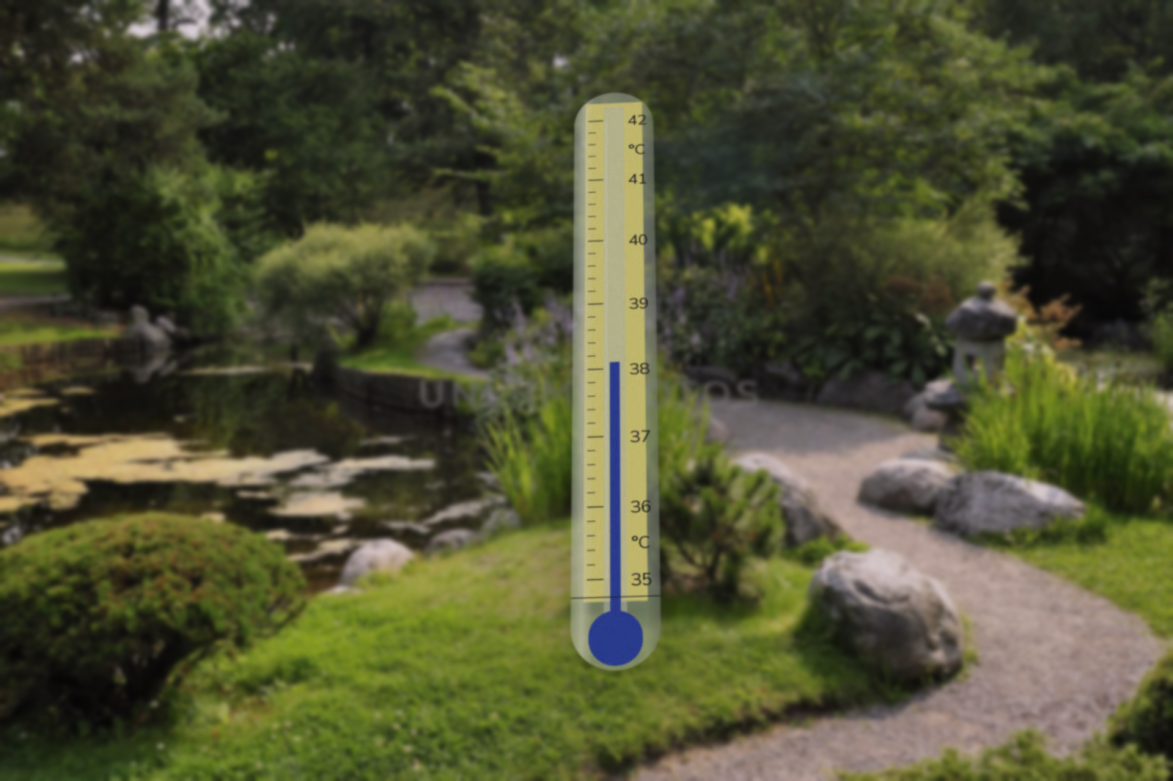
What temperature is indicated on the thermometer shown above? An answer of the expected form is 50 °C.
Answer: 38.1 °C
